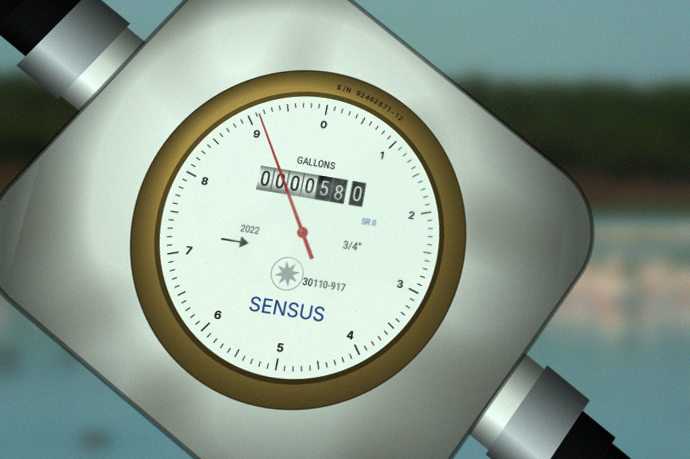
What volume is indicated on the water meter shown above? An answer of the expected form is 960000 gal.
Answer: 579.1 gal
